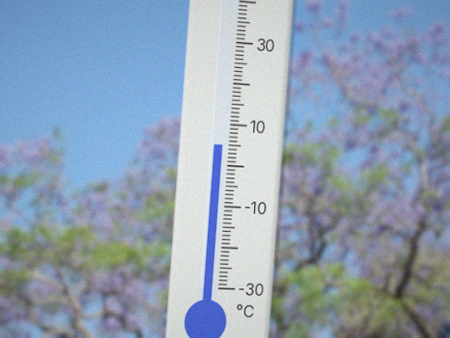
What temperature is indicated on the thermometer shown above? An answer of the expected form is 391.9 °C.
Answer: 5 °C
